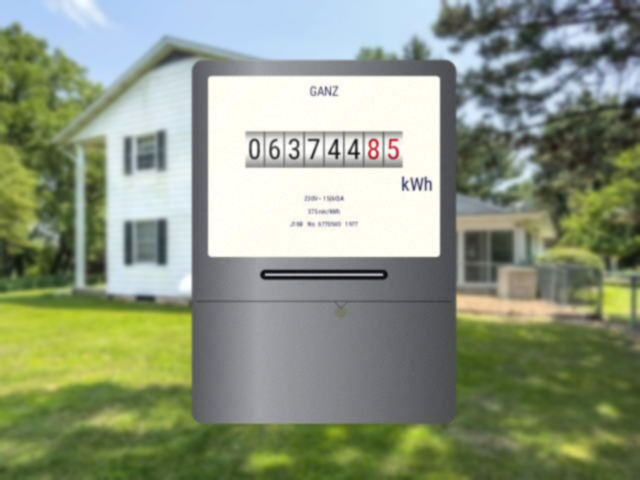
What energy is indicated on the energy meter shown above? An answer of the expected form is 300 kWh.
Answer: 63744.85 kWh
